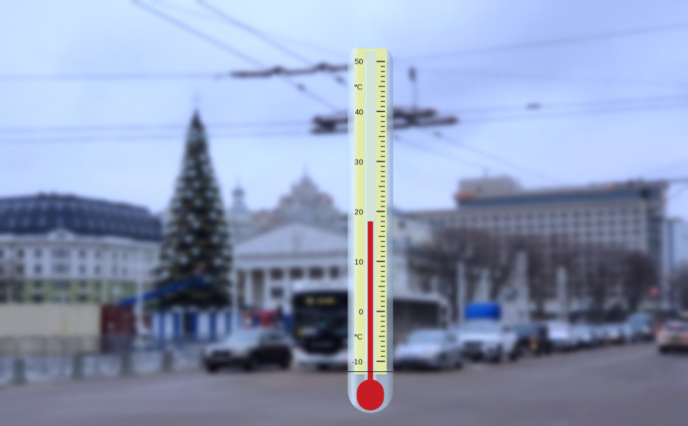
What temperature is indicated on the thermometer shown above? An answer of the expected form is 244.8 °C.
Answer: 18 °C
